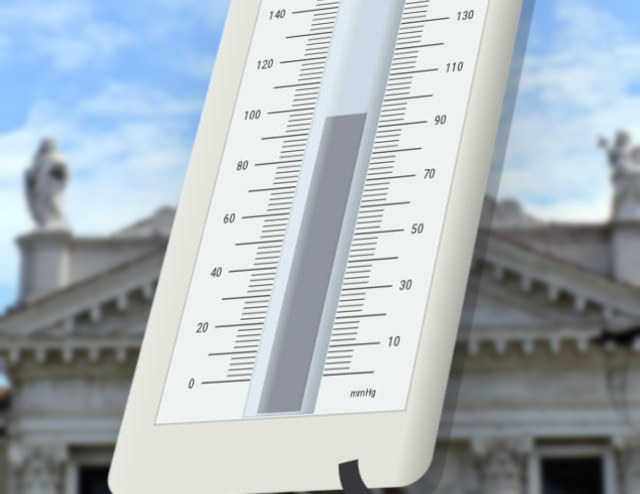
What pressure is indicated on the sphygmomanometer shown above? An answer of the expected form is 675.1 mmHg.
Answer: 96 mmHg
